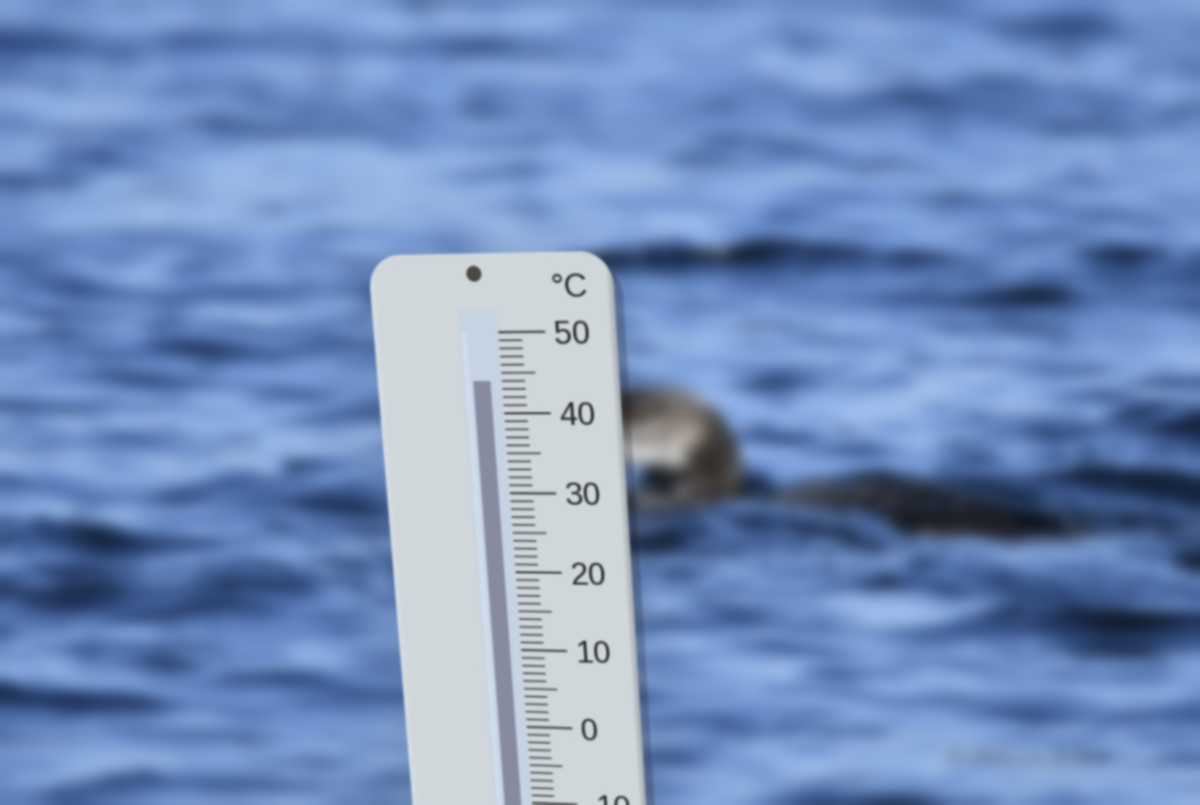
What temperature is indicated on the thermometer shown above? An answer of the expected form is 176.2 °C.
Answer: 44 °C
